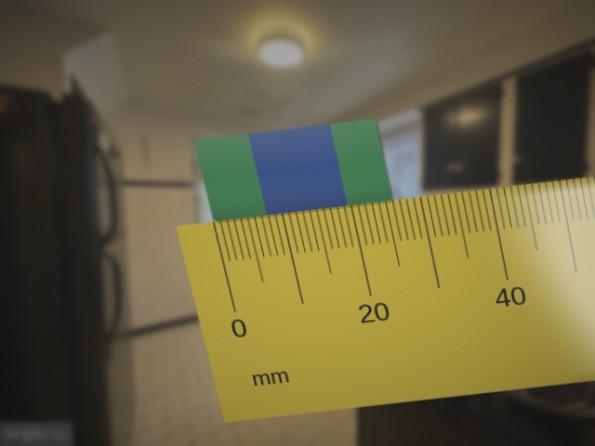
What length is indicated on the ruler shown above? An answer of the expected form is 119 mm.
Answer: 26 mm
